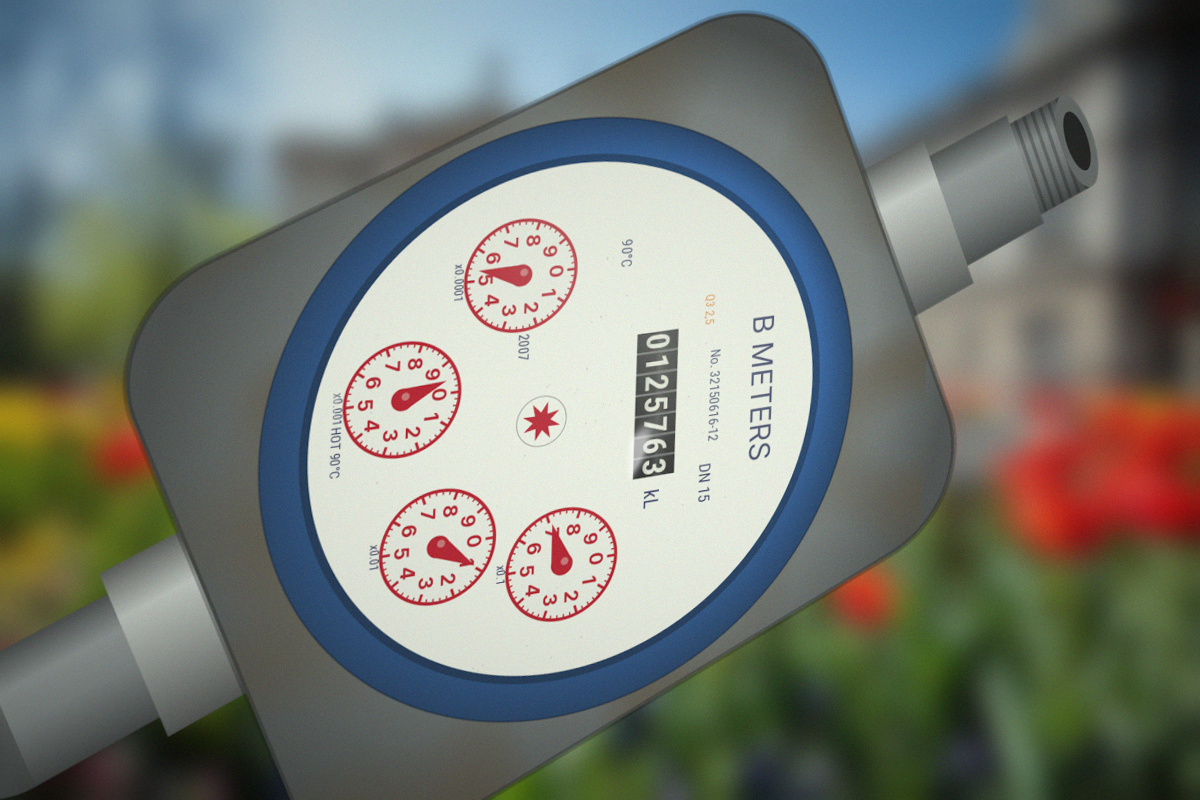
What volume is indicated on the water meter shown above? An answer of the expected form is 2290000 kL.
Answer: 125763.7095 kL
